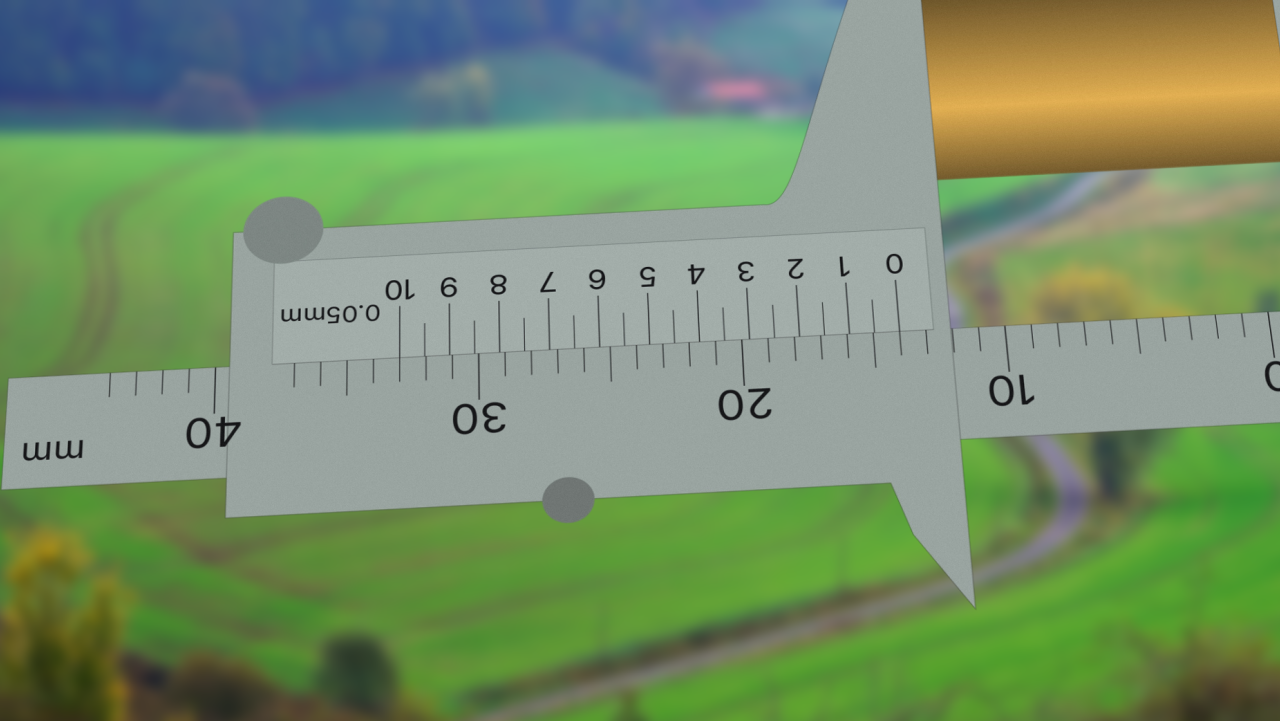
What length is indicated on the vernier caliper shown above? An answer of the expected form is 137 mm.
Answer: 14.00 mm
